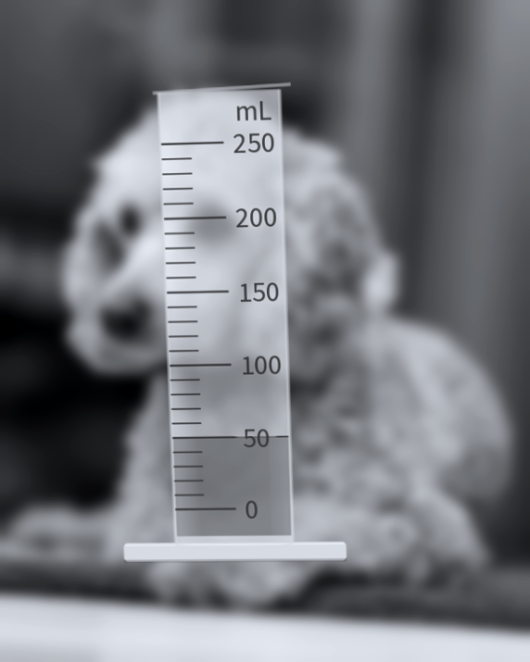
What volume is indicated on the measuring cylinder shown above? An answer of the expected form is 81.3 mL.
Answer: 50 mL
